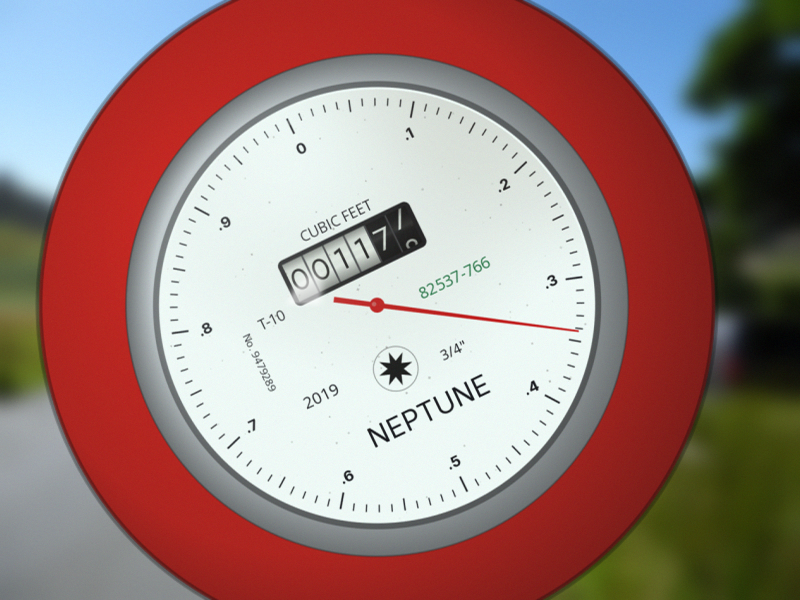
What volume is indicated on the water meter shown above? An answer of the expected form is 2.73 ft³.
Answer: 1177.34 ft³
